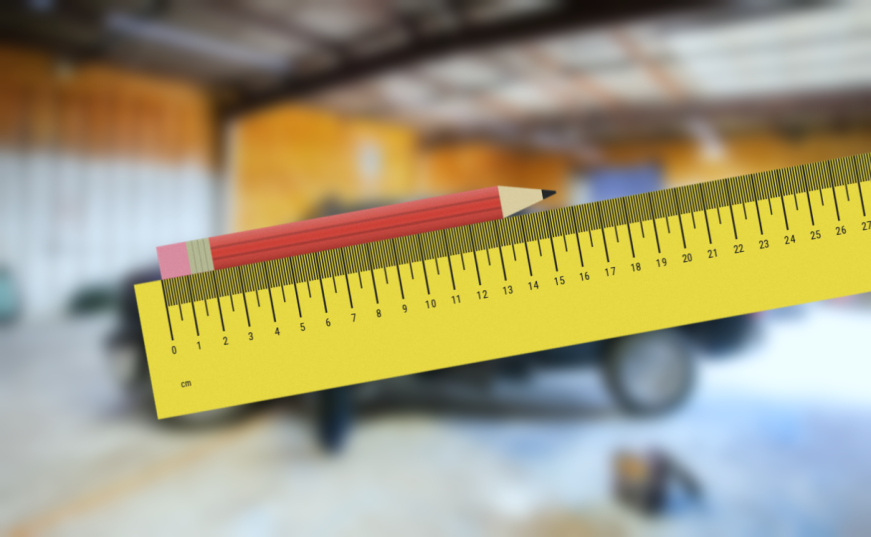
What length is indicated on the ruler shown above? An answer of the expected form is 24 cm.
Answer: 15.5 cm
